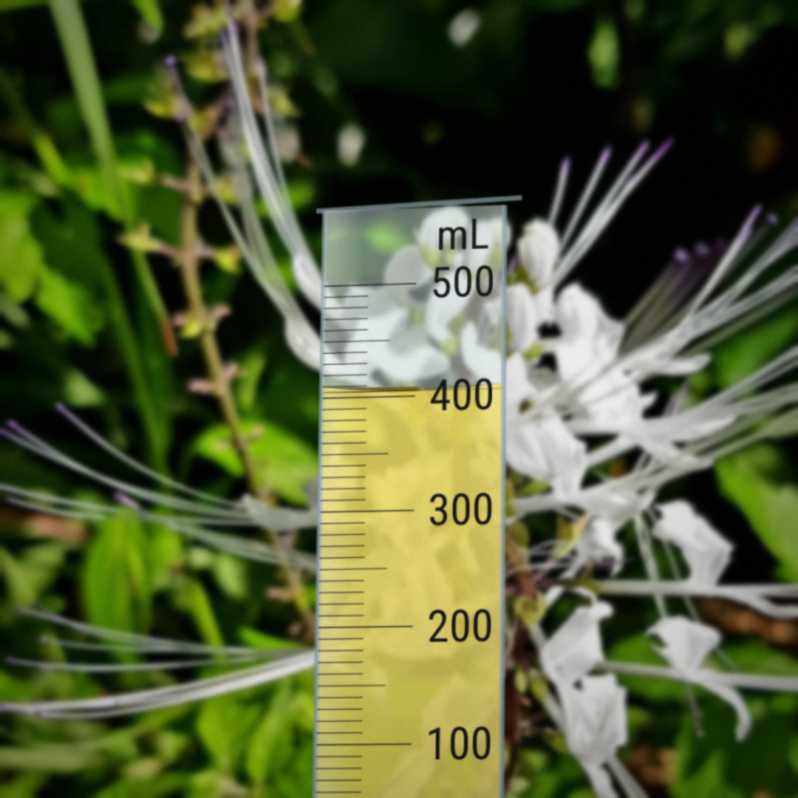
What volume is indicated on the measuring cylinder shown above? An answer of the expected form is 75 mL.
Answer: 405 mL
